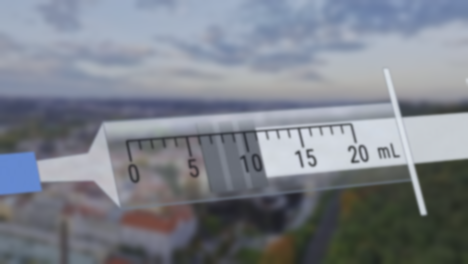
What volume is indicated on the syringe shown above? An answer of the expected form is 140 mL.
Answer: 6 mL
